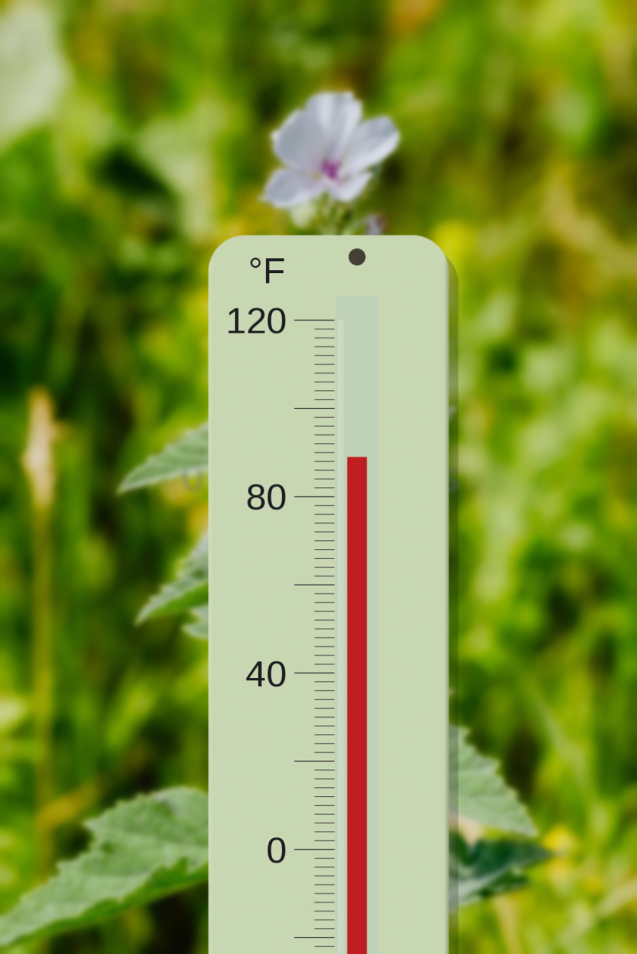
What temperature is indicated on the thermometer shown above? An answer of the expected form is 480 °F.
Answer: 89 °F
